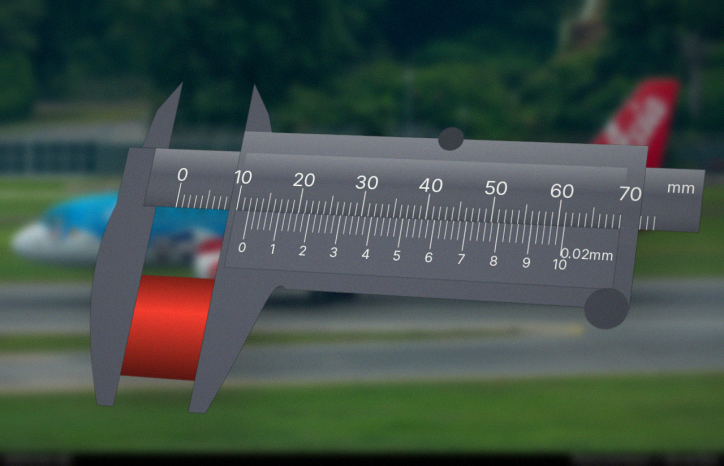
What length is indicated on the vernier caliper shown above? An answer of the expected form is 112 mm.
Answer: 12.0 mm
